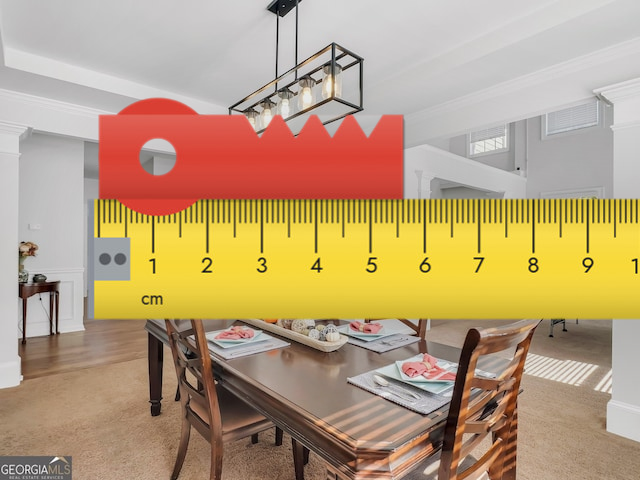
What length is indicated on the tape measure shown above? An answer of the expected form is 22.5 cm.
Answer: 5.6 cm
